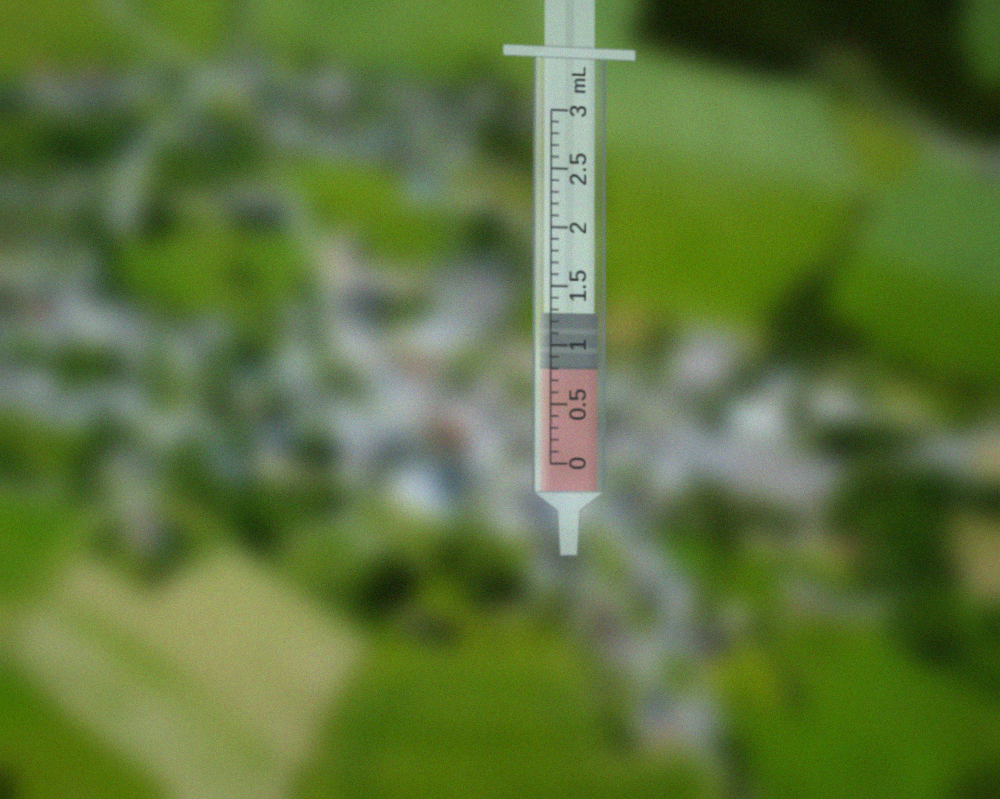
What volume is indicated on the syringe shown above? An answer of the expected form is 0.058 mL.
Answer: 0.8 mL
